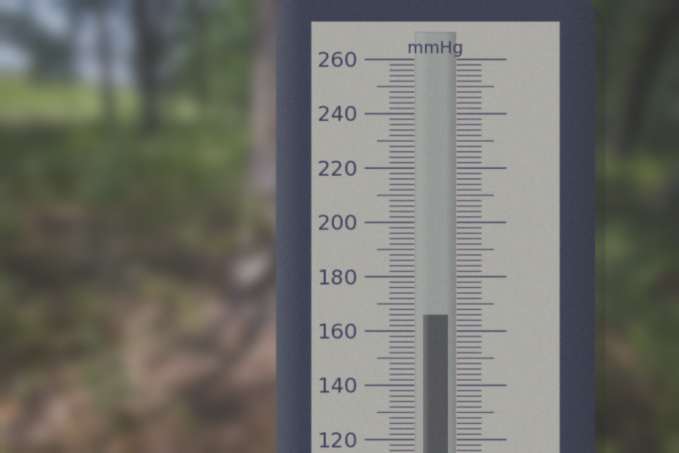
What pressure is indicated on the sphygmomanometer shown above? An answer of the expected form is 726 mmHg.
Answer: 166 mmHg
